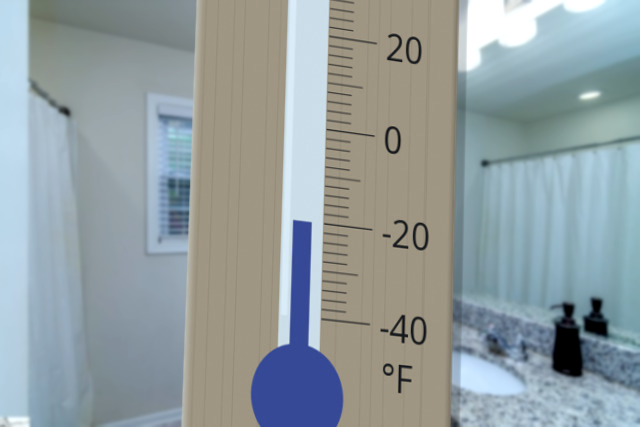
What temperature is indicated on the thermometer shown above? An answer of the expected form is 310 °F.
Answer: -20 °F
